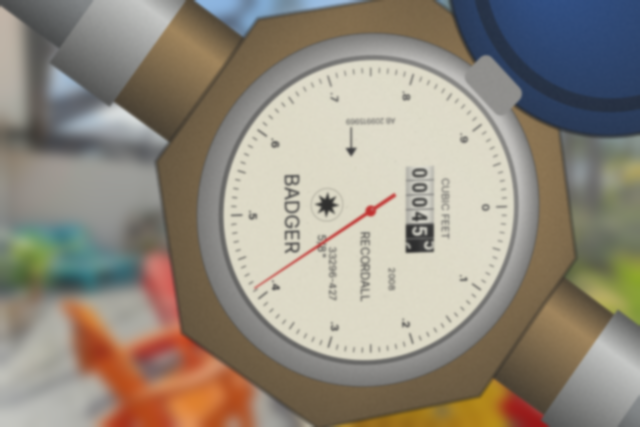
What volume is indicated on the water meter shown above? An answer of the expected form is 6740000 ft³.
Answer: 455.41 ft³
